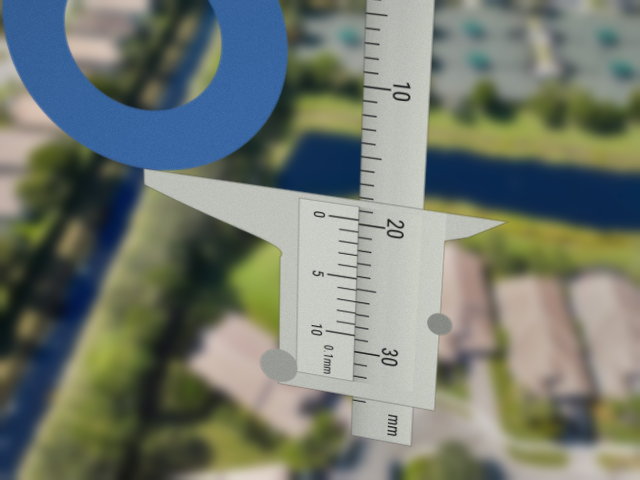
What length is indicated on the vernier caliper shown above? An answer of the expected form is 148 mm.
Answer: 19.7 mm
